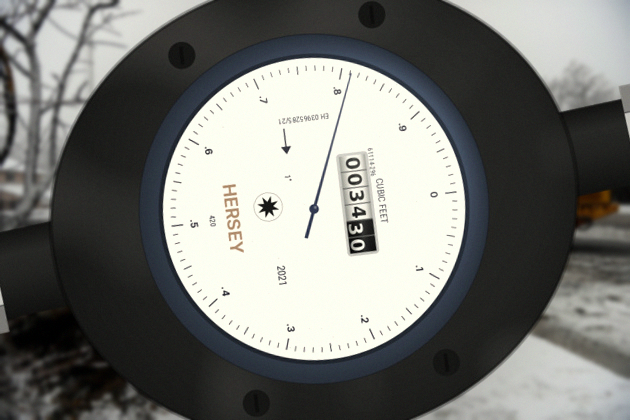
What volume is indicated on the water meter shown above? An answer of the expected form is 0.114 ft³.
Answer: 3429.81 ft³
